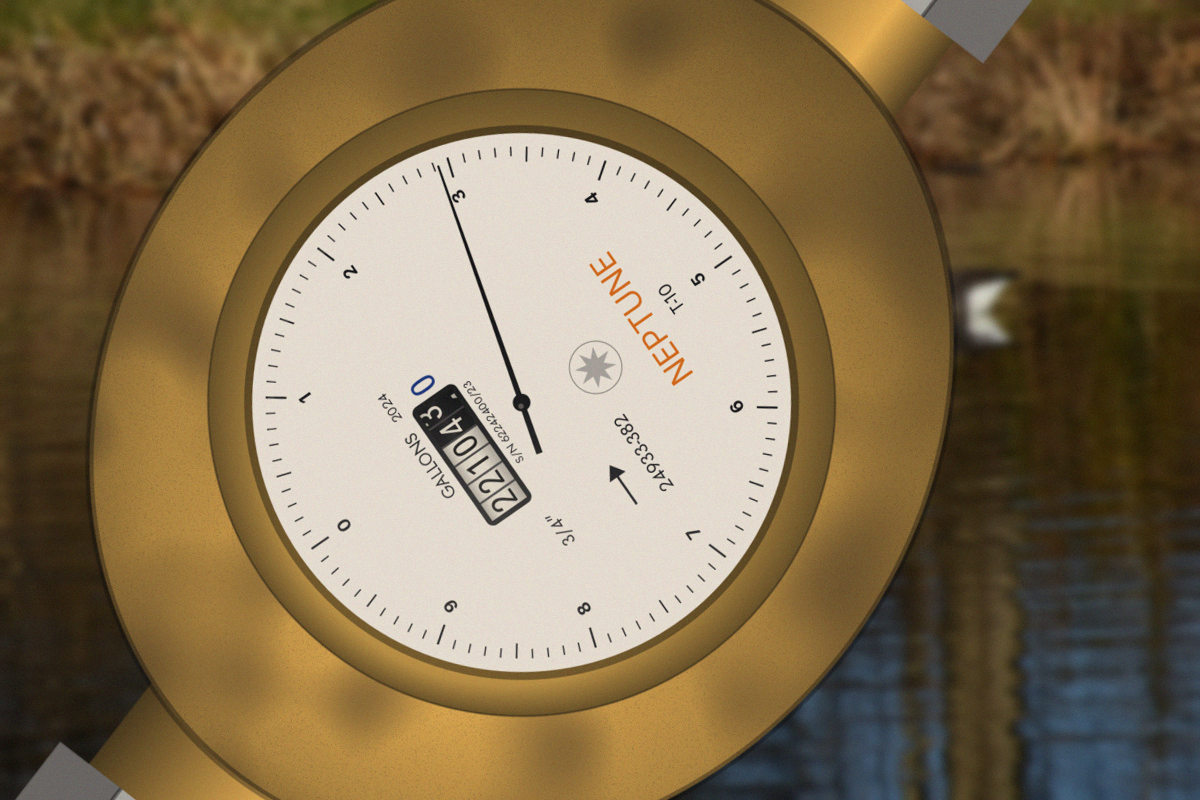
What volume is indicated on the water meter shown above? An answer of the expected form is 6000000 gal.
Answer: 2210432.9 gal
